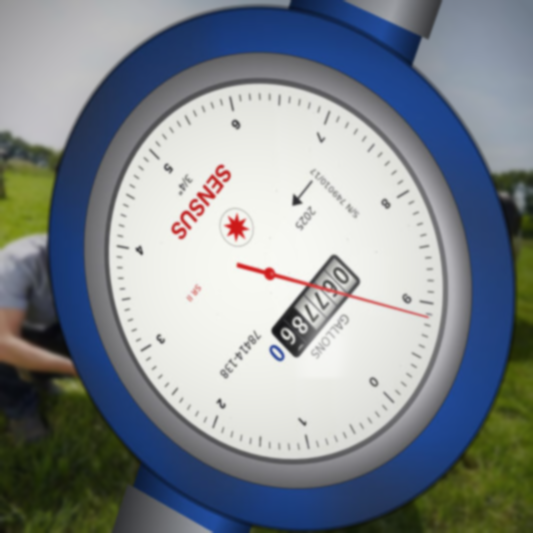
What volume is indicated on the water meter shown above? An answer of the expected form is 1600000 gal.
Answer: 677859.1 gal
